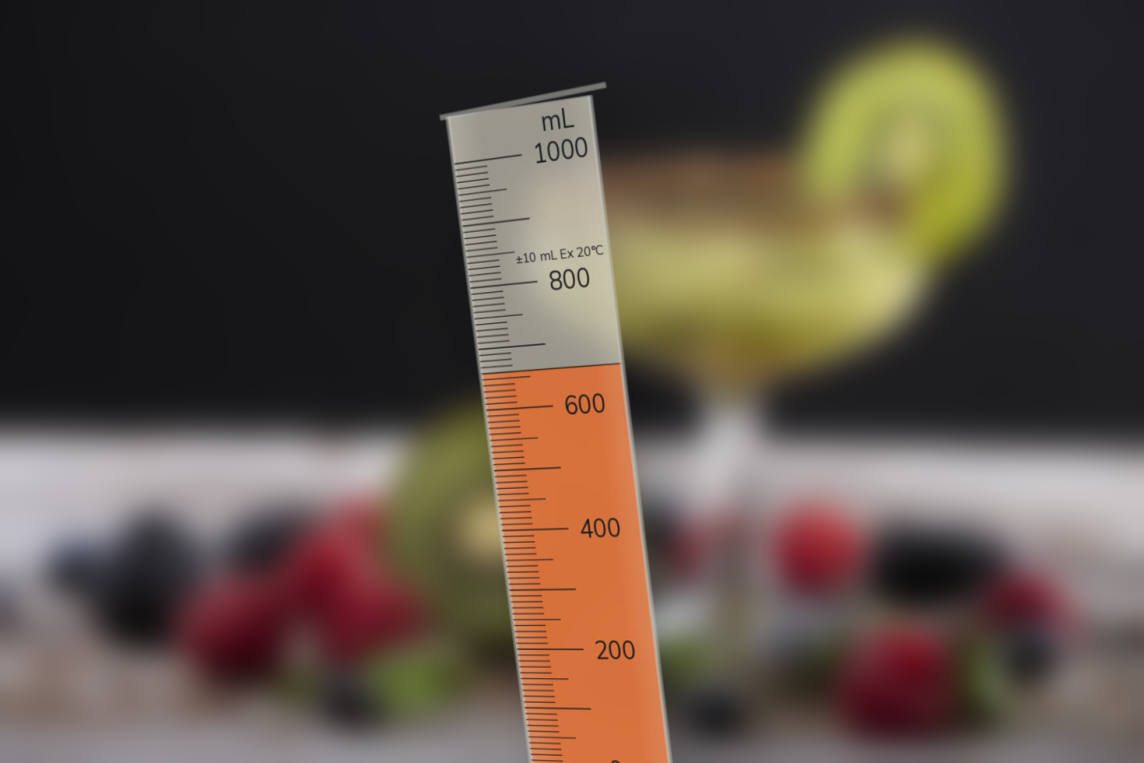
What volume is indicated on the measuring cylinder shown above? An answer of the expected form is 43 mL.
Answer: 660 mL
